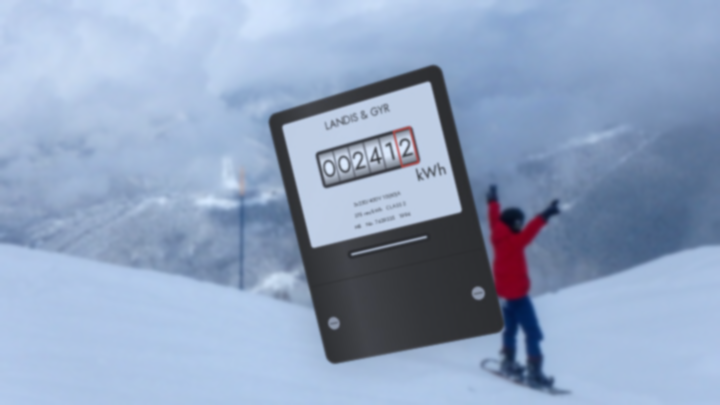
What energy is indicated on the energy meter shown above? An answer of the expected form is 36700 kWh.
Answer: 241.2 kWh
